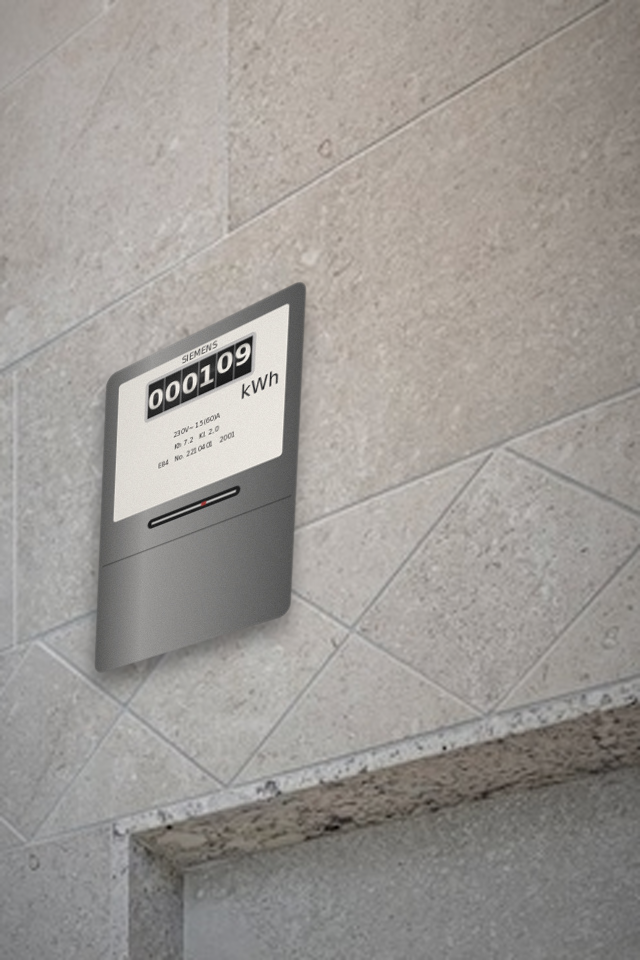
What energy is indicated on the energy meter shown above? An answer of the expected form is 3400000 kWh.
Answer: 109 kWh
